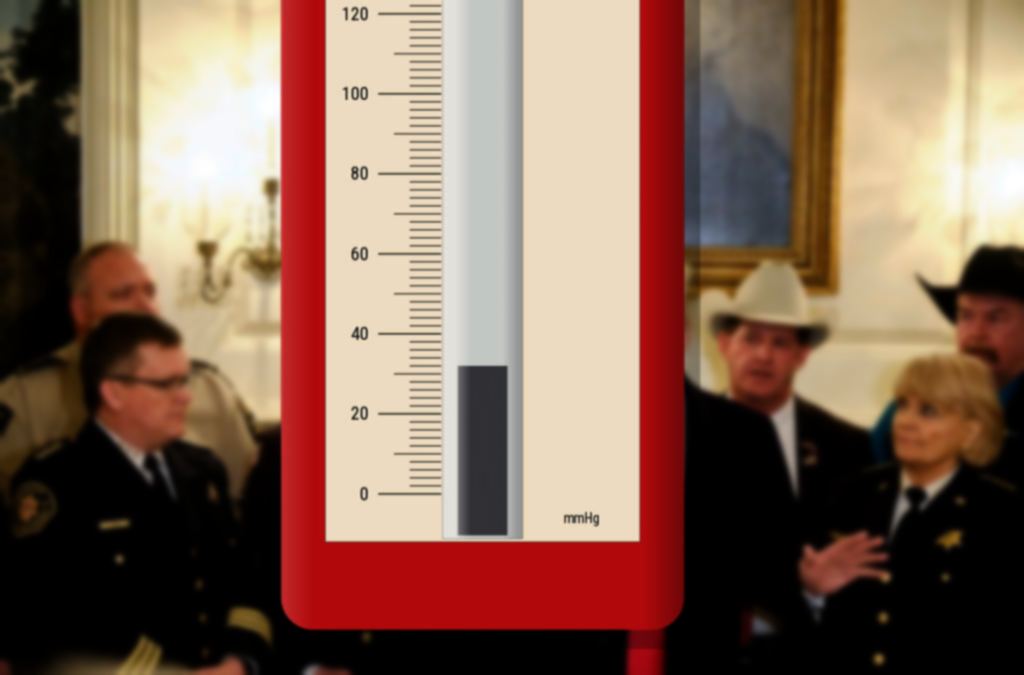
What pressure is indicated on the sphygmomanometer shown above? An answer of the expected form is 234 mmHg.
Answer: 32 mmHg
